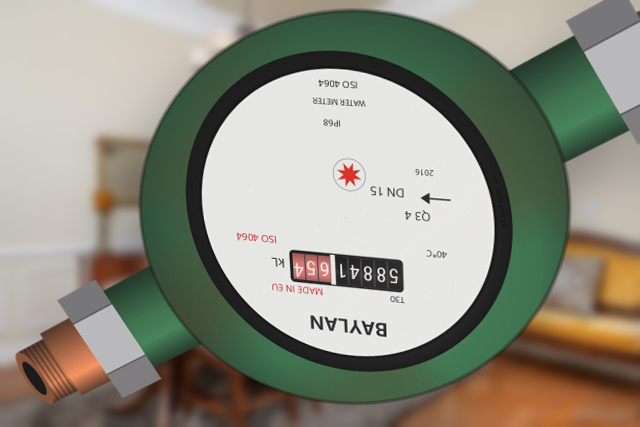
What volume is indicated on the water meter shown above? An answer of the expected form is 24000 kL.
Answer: 58841.654 kL
